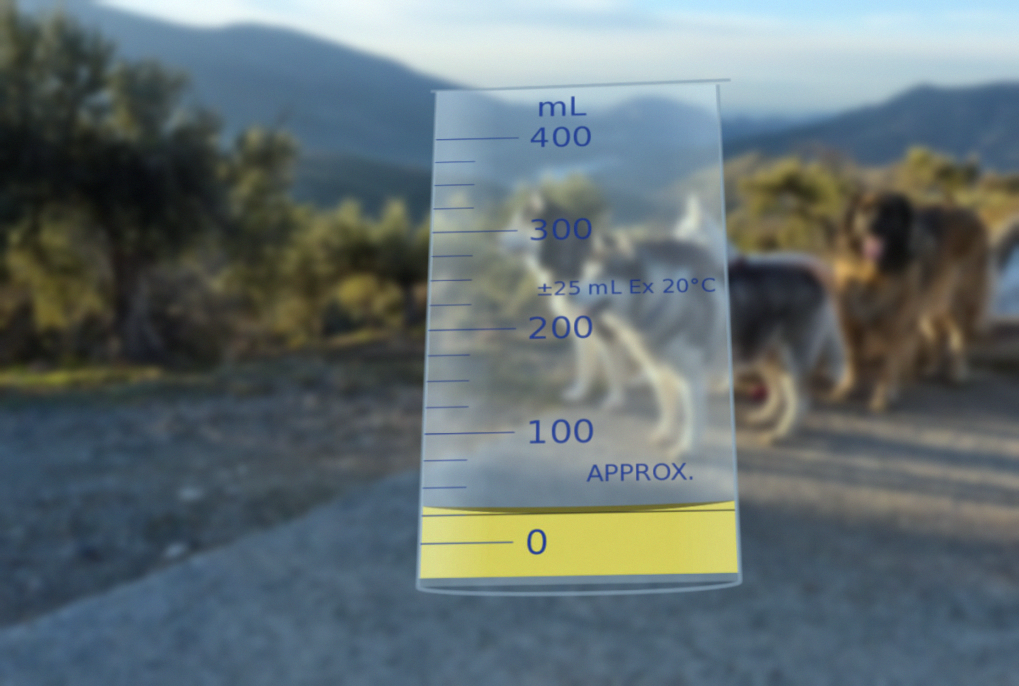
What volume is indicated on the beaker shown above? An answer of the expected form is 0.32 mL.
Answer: 25 mL
